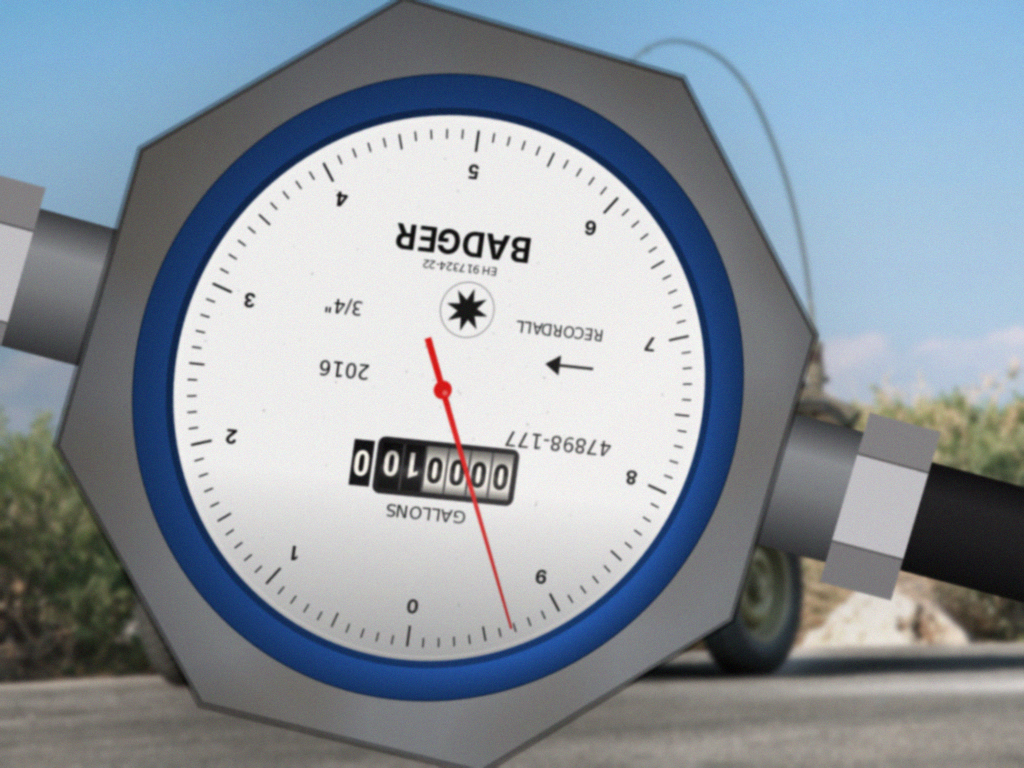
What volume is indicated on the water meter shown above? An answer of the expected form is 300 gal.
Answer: 99.3 gal
